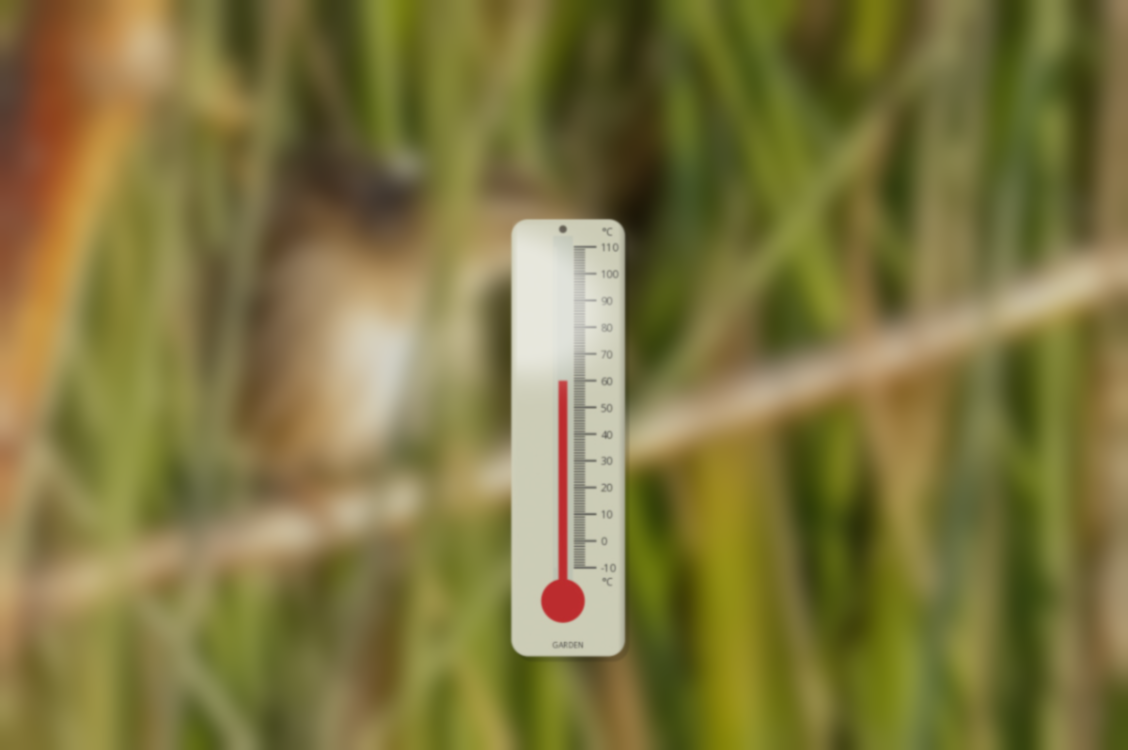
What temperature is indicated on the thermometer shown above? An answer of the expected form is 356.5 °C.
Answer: 60 °C
